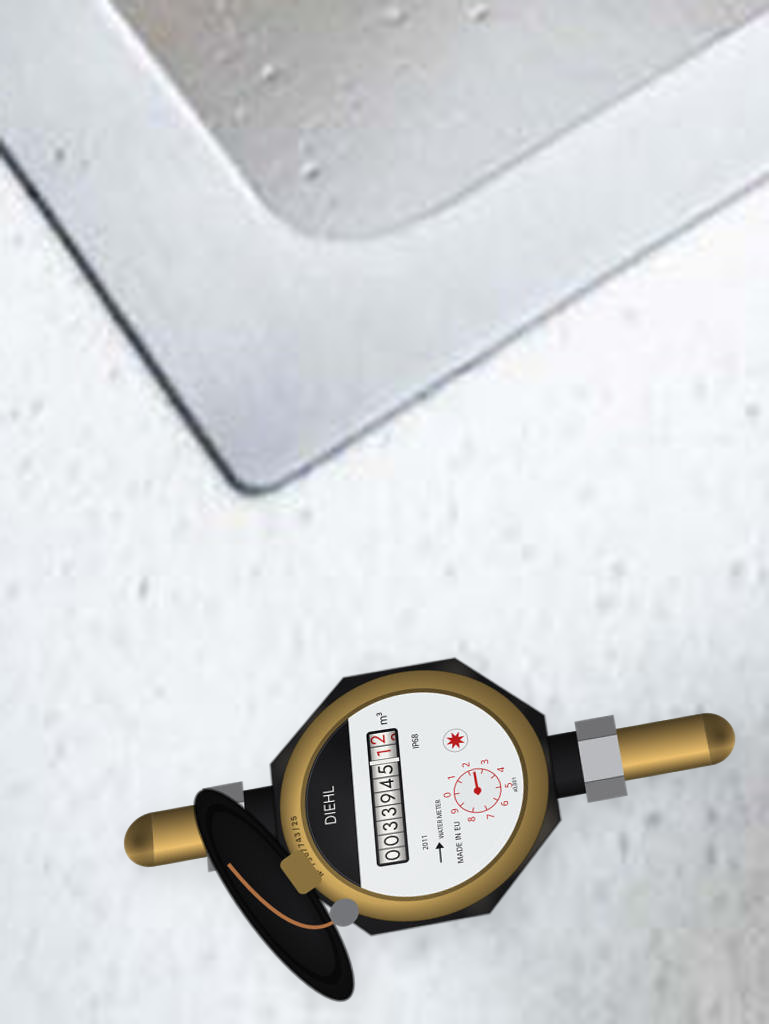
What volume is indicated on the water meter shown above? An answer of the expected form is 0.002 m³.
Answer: 33945.122 m³
